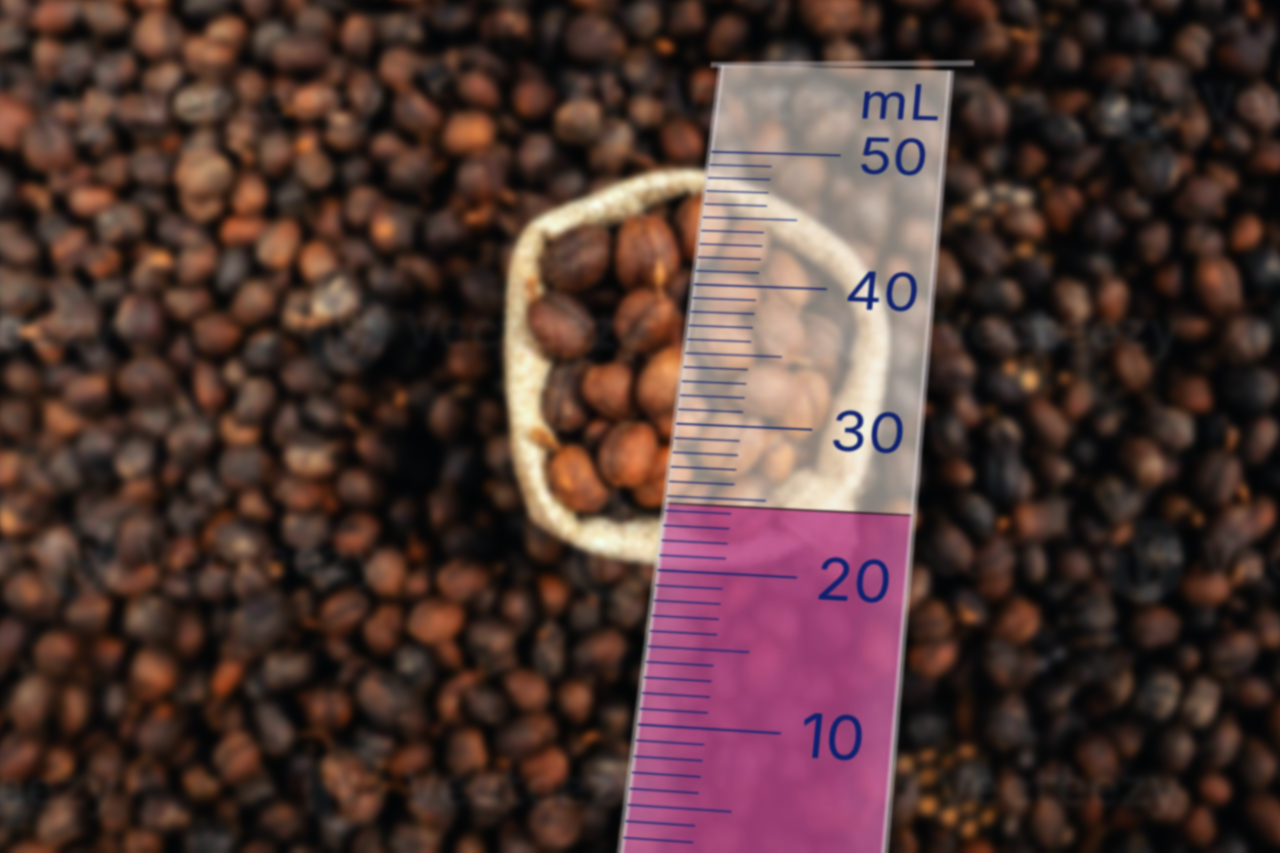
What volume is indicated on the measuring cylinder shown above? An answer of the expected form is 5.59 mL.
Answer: 24.5 mL
